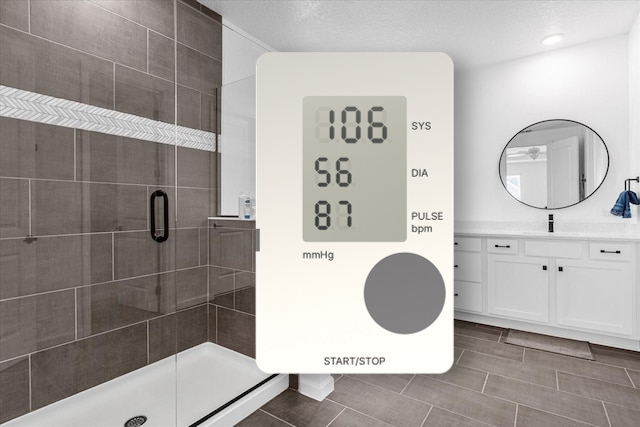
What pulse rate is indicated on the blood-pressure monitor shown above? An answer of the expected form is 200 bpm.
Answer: 87 bpm
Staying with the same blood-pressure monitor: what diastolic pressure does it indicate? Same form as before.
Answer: 56 mmHg
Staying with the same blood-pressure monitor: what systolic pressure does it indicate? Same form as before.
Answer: 106 mmHg
